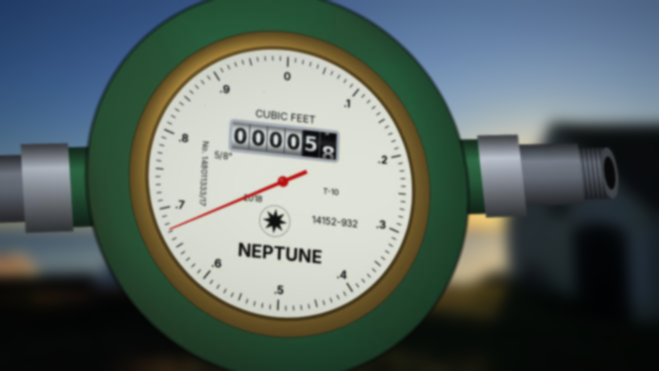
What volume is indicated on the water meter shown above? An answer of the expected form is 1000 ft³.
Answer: 57.67 ft³
